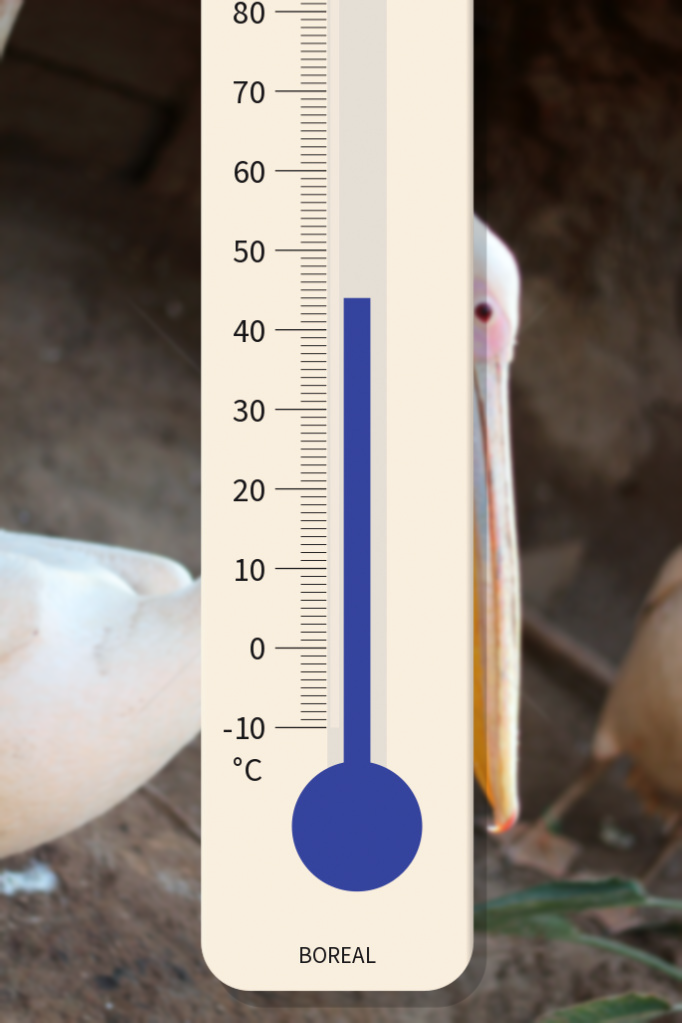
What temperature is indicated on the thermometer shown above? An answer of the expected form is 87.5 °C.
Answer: 44 °C
